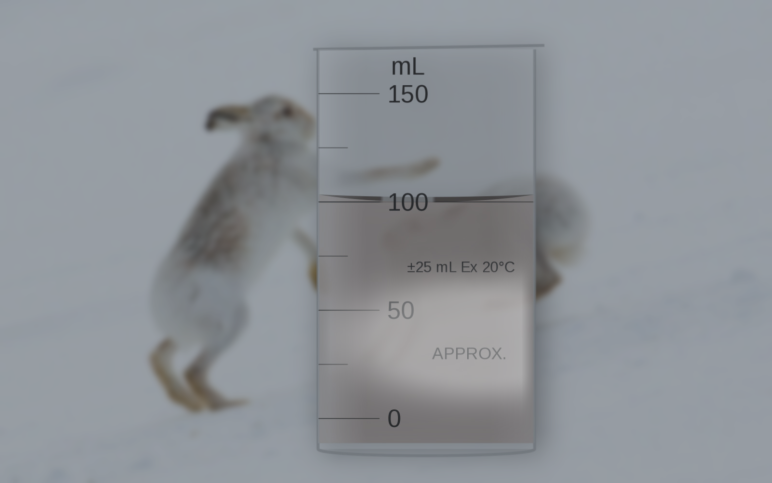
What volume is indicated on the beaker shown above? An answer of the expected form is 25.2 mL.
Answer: 100 mL
